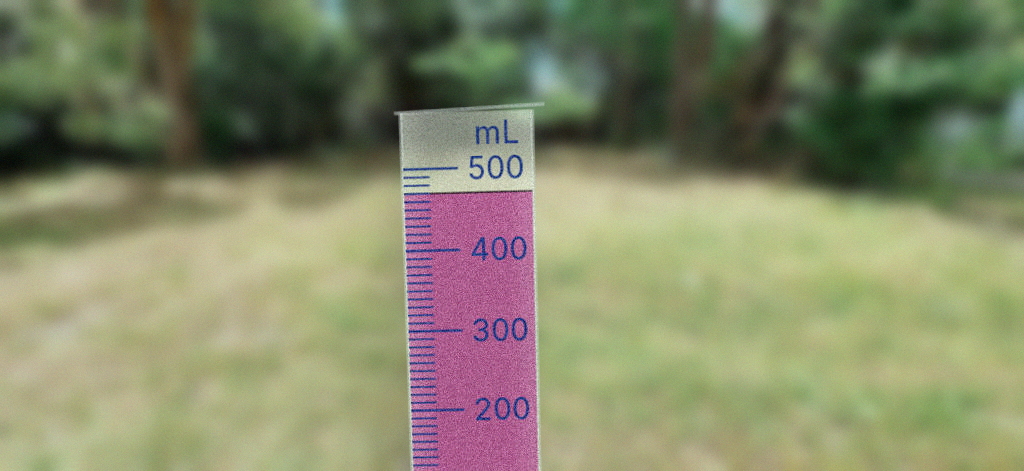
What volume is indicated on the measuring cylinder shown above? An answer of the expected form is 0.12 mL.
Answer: 470 mL
